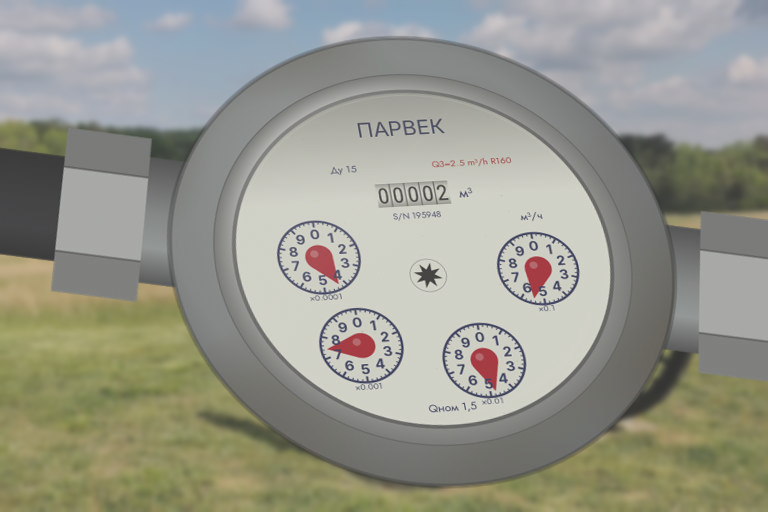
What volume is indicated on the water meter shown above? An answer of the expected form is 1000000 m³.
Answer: 2.5474 m³
